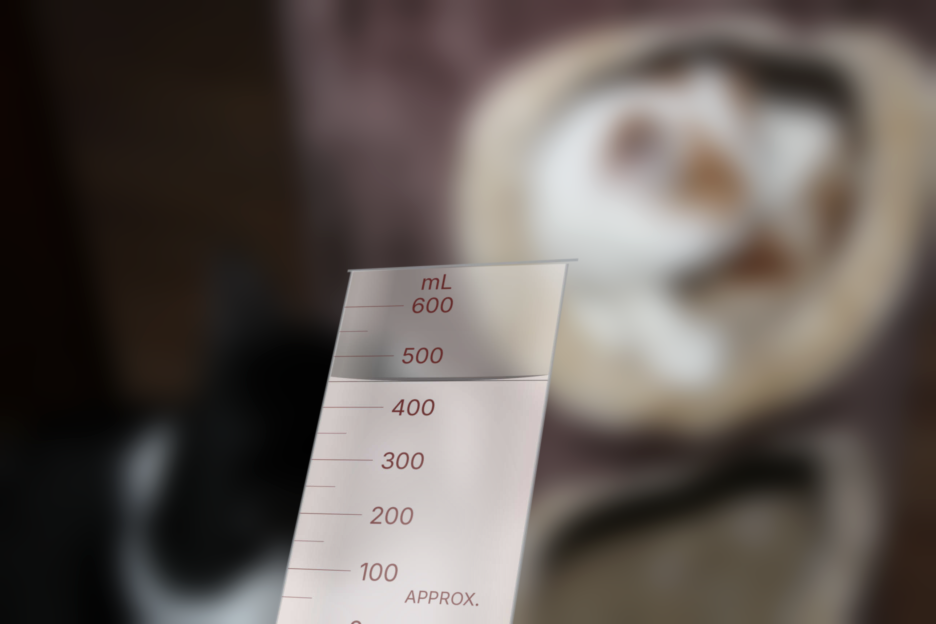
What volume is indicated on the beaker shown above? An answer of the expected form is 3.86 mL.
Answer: 450 mL
